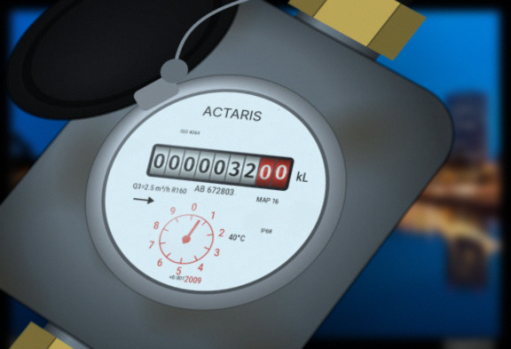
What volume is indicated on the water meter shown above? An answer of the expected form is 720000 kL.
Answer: 32.000 kL
